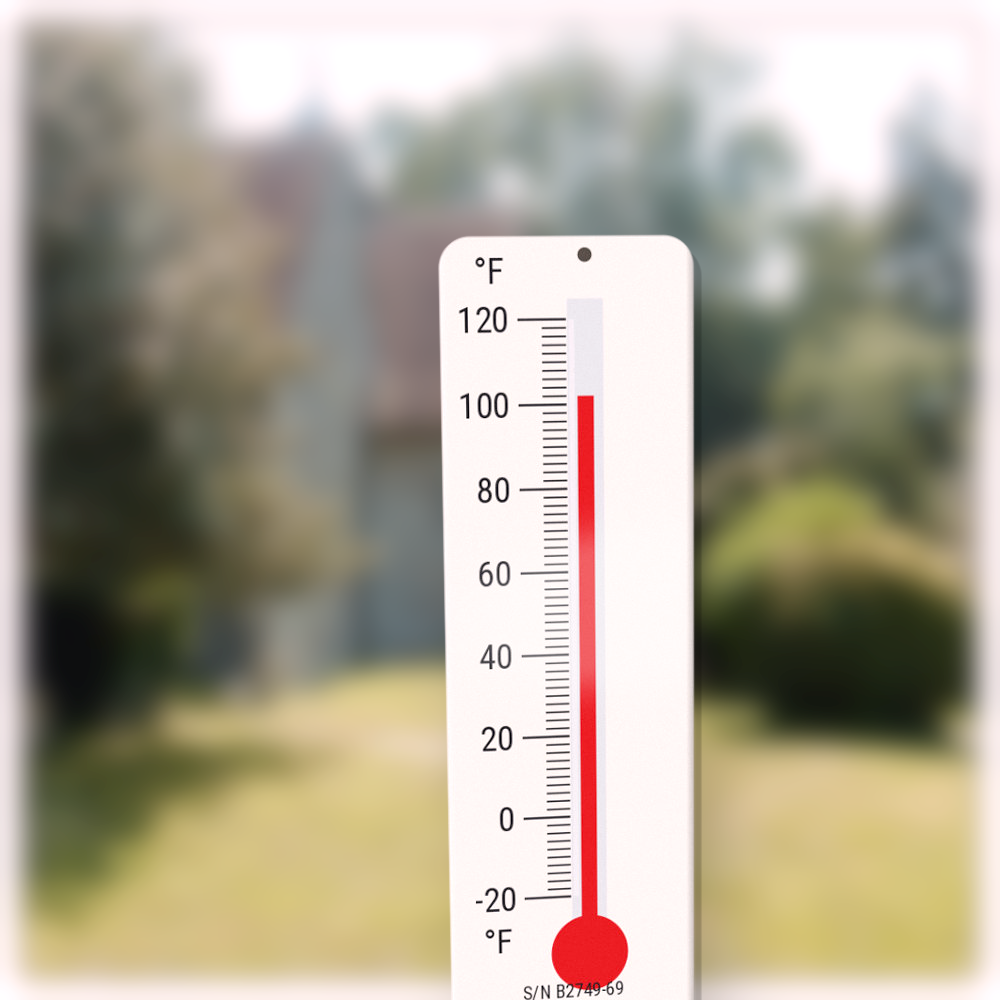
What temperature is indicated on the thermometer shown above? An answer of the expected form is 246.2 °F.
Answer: 102 °F
